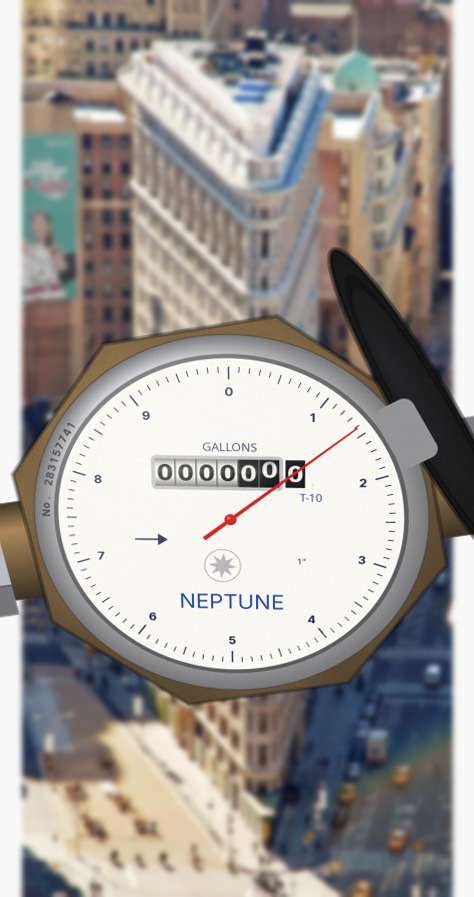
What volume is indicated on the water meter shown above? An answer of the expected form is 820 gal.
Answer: 1.4 gal
